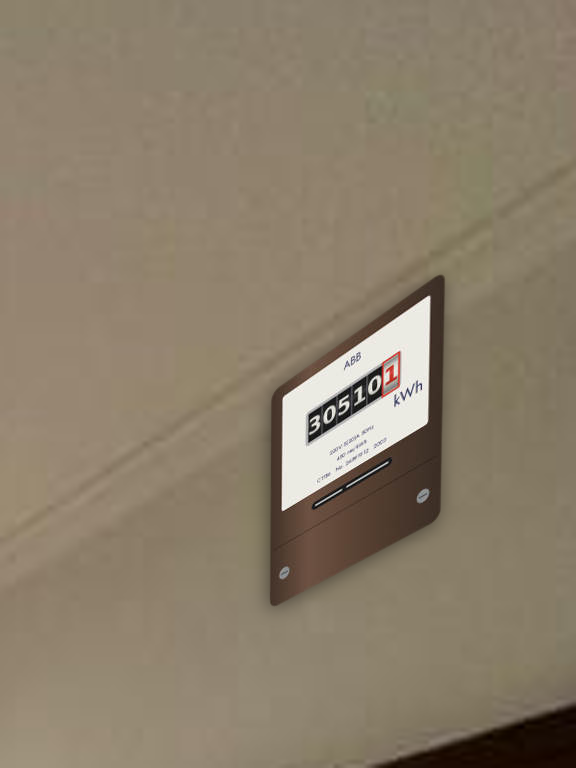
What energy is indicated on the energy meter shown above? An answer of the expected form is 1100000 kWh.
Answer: 30510.1 kWh
